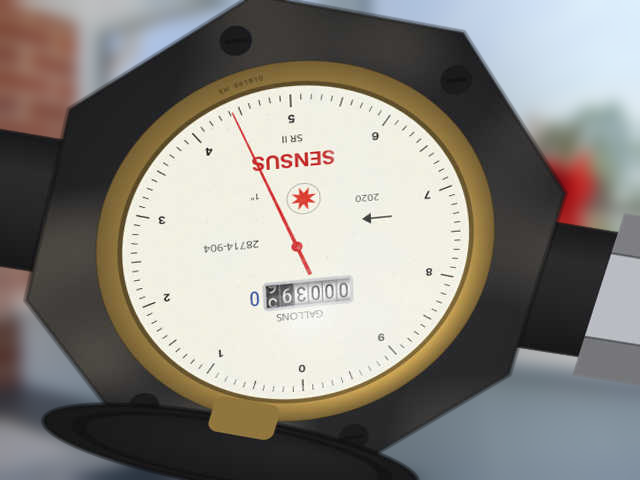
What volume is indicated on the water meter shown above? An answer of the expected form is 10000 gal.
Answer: 3954.4 gal
